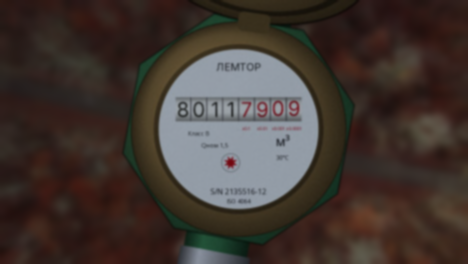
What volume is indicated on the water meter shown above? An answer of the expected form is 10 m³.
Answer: 8011.7909 m³
